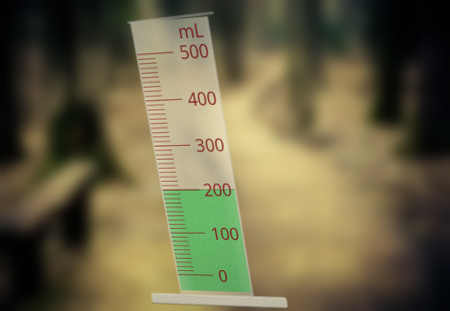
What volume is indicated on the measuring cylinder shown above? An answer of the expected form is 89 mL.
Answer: 200 mL
